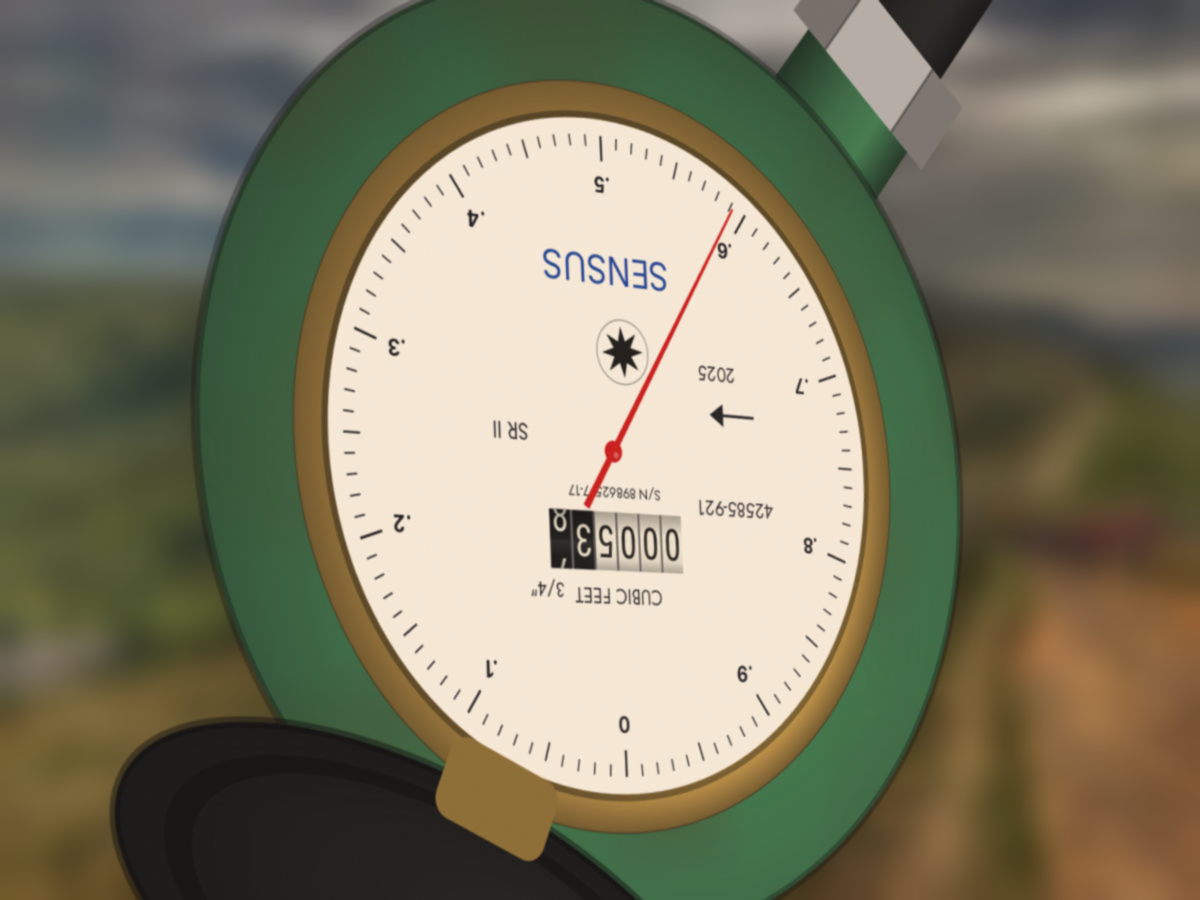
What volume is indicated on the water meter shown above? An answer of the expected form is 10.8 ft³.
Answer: 537.59 ft³
